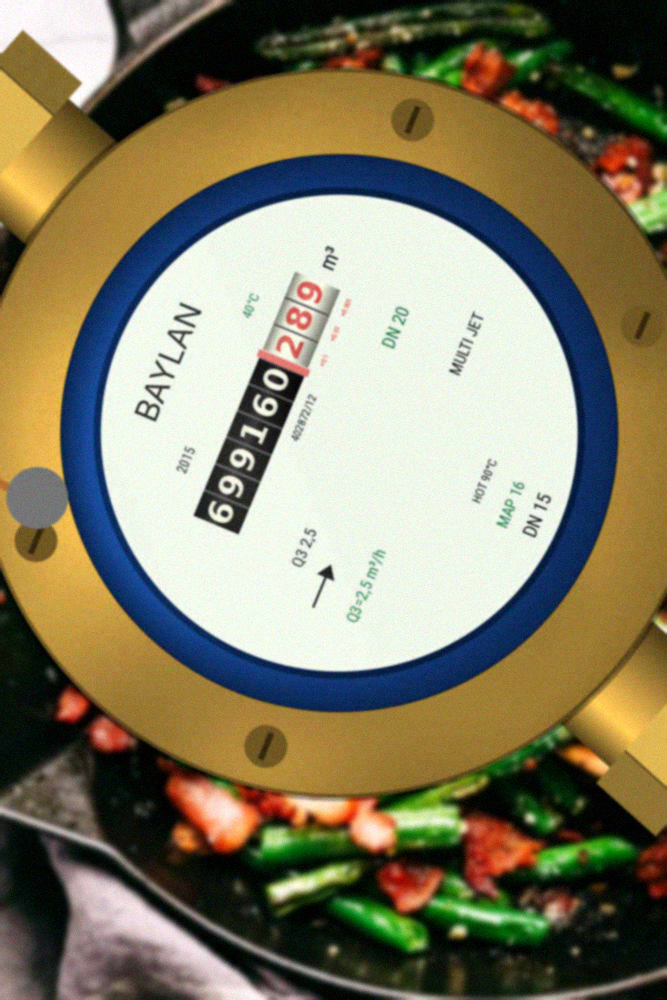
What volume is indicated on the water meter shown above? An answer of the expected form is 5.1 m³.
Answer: 699160.289 m³
